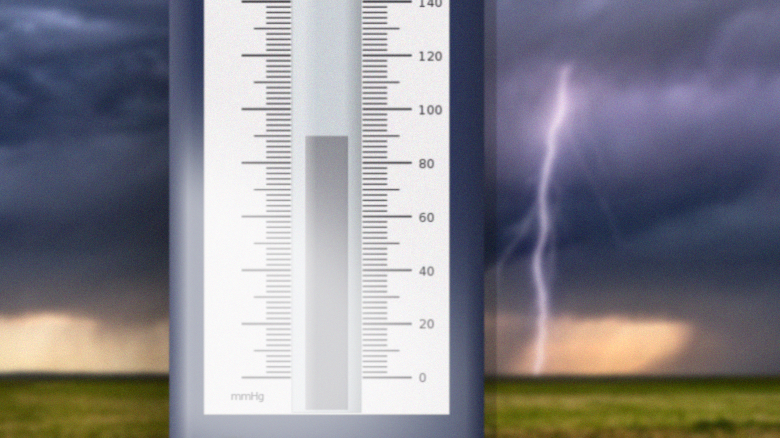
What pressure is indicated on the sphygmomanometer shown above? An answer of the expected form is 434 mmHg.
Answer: 90 mmHg
